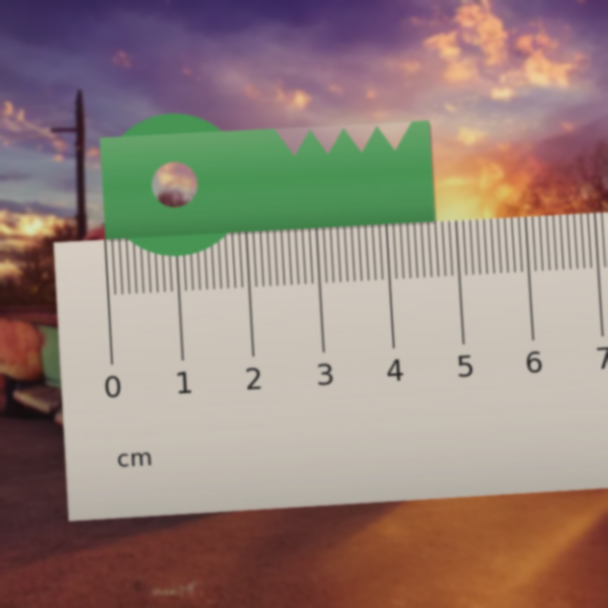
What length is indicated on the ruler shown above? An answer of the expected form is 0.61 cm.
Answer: 4.7 cm
